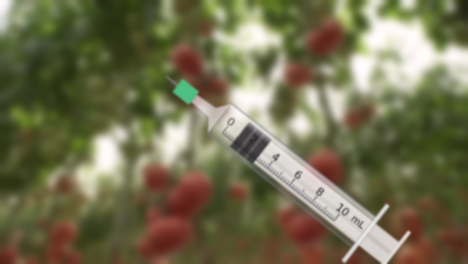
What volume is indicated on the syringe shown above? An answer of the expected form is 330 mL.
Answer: 1 mL
